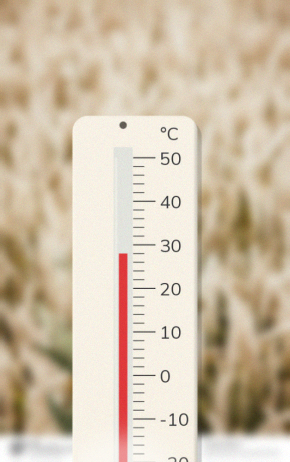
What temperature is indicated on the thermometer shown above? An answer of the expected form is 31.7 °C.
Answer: 28 °C
